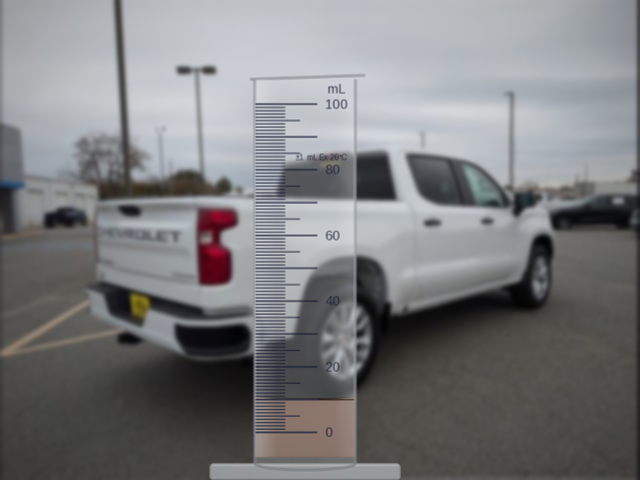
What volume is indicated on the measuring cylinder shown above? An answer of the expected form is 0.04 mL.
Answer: 10 mL
